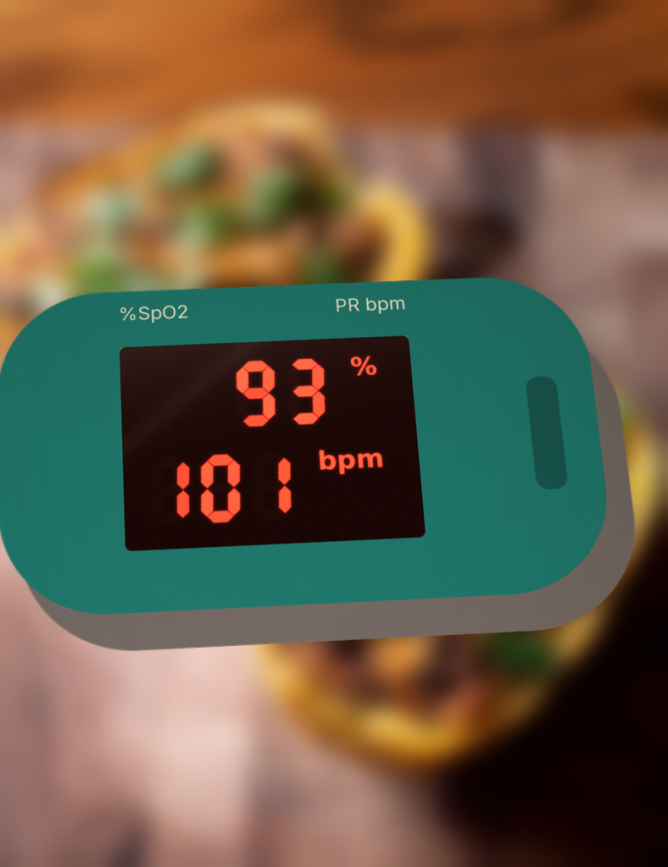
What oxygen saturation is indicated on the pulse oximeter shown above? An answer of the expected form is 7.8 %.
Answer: 93 %
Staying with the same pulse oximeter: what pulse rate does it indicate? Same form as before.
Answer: 101 bpm
